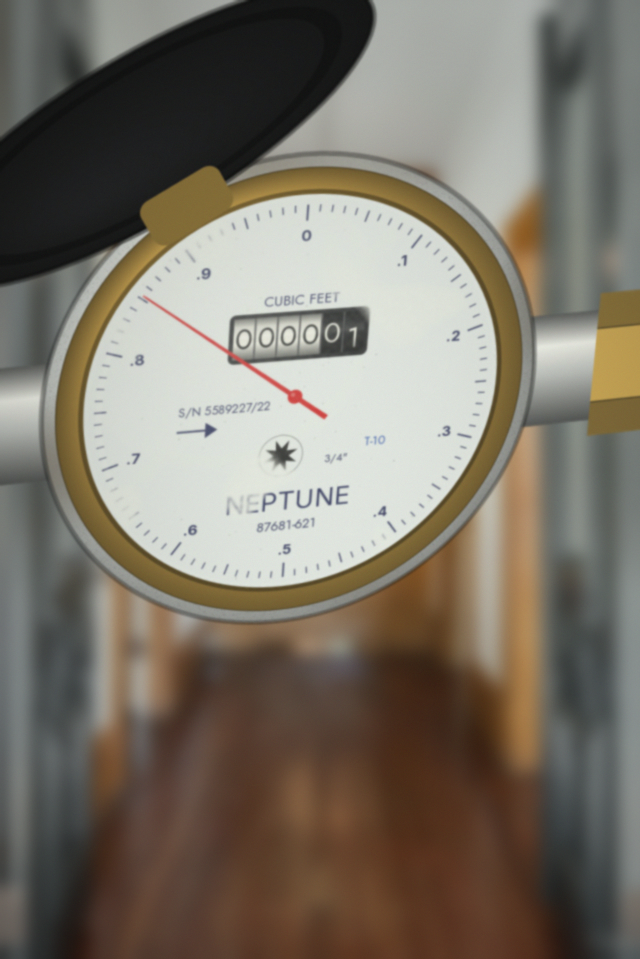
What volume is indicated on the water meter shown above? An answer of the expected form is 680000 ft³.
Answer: 0.85 ft³
